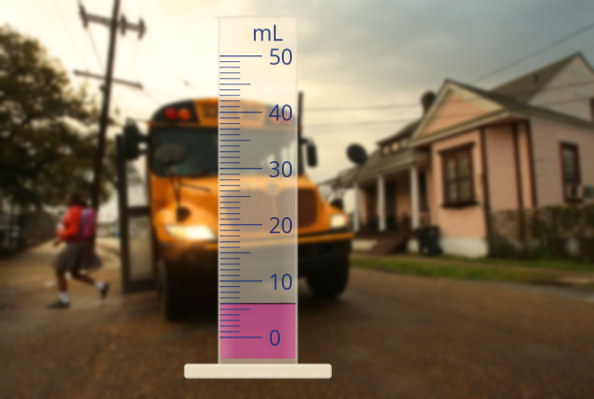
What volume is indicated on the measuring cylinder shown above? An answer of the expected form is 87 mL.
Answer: 6 mL
